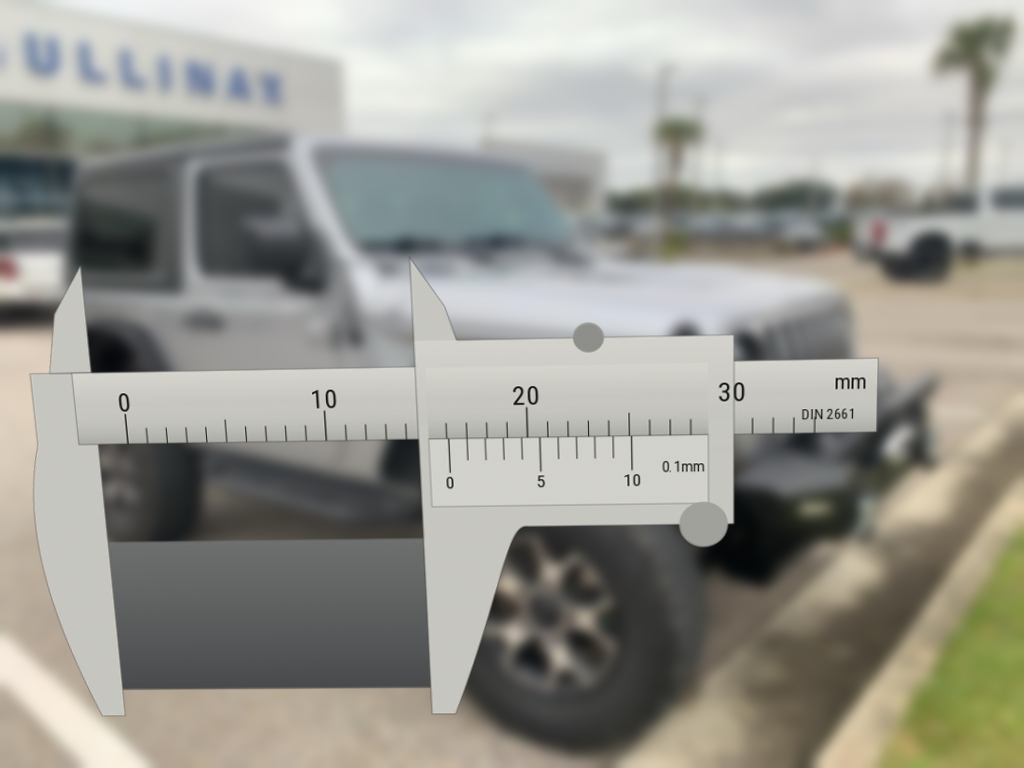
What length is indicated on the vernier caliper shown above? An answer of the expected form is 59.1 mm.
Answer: 16.1 mm
